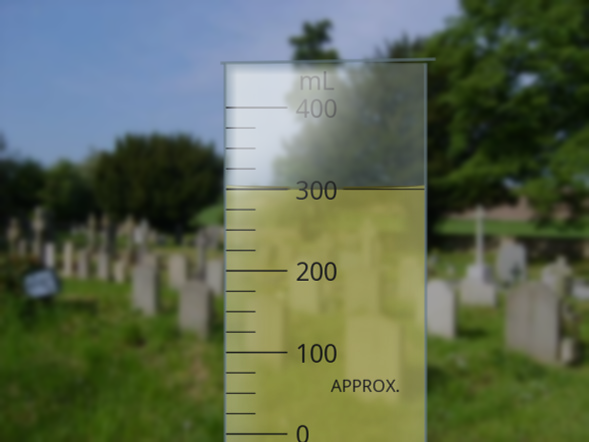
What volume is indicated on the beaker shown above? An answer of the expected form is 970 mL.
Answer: 300 mL
